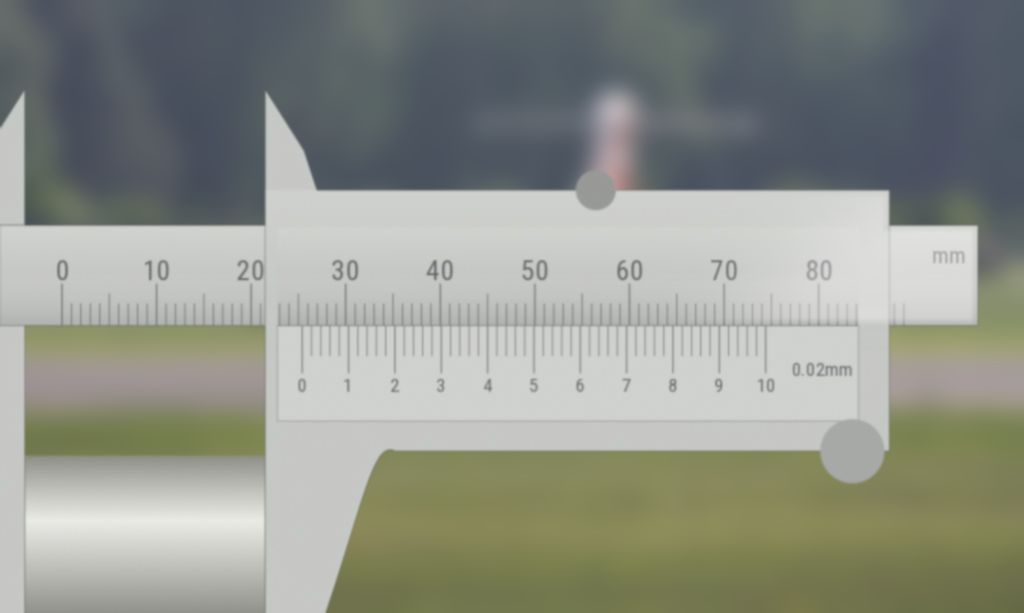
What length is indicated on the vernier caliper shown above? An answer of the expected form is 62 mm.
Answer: 25.4 mm
